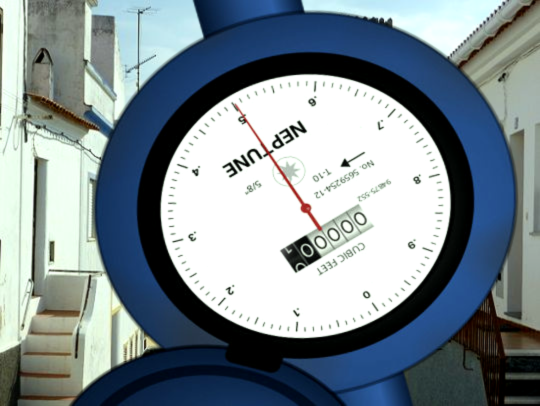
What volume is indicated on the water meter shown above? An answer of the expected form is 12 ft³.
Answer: 0.50 ft³
